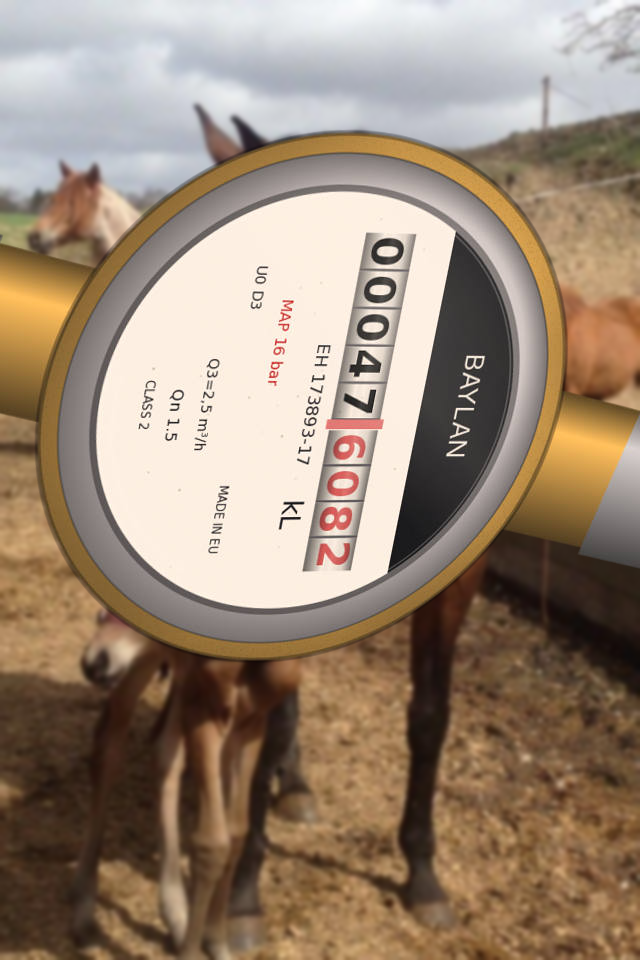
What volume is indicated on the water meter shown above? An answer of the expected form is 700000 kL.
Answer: 47.6082 kL
